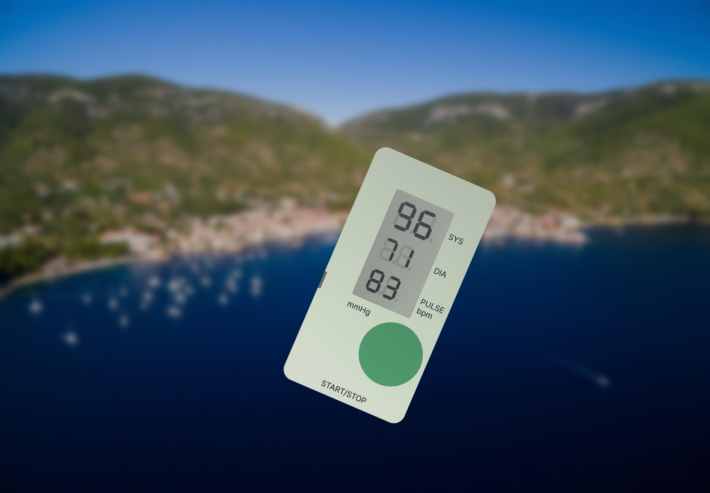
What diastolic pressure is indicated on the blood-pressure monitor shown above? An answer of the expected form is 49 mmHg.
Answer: 71 mmHg
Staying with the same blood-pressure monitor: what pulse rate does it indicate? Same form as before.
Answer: 83 bpm
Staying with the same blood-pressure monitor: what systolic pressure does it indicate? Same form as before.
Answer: 96 mmHg
